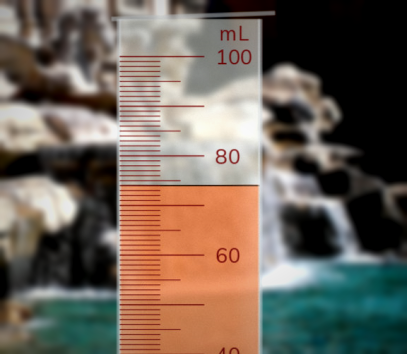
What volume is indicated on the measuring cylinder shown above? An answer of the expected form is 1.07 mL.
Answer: 74 mL
